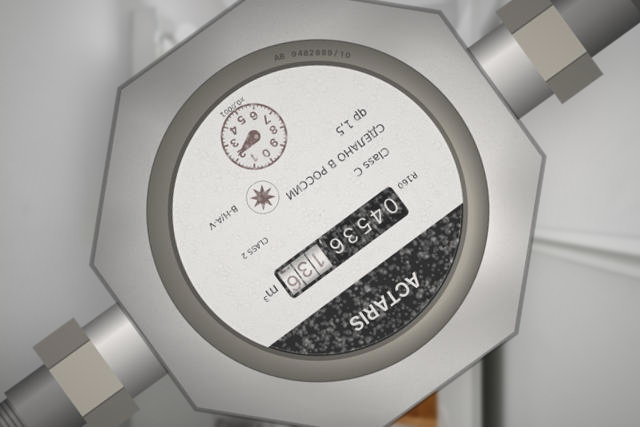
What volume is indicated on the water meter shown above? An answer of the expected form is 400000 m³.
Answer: 4536.1362 m³
